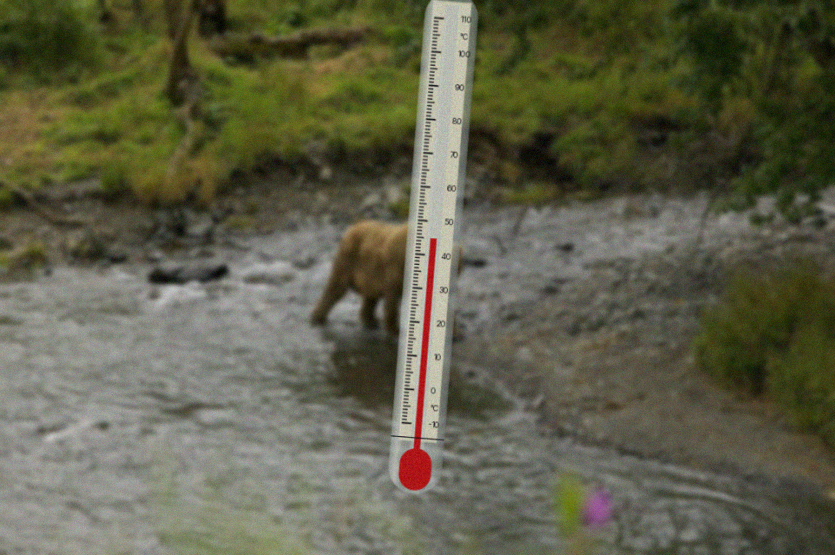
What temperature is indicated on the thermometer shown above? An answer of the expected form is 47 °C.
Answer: 45 °C
